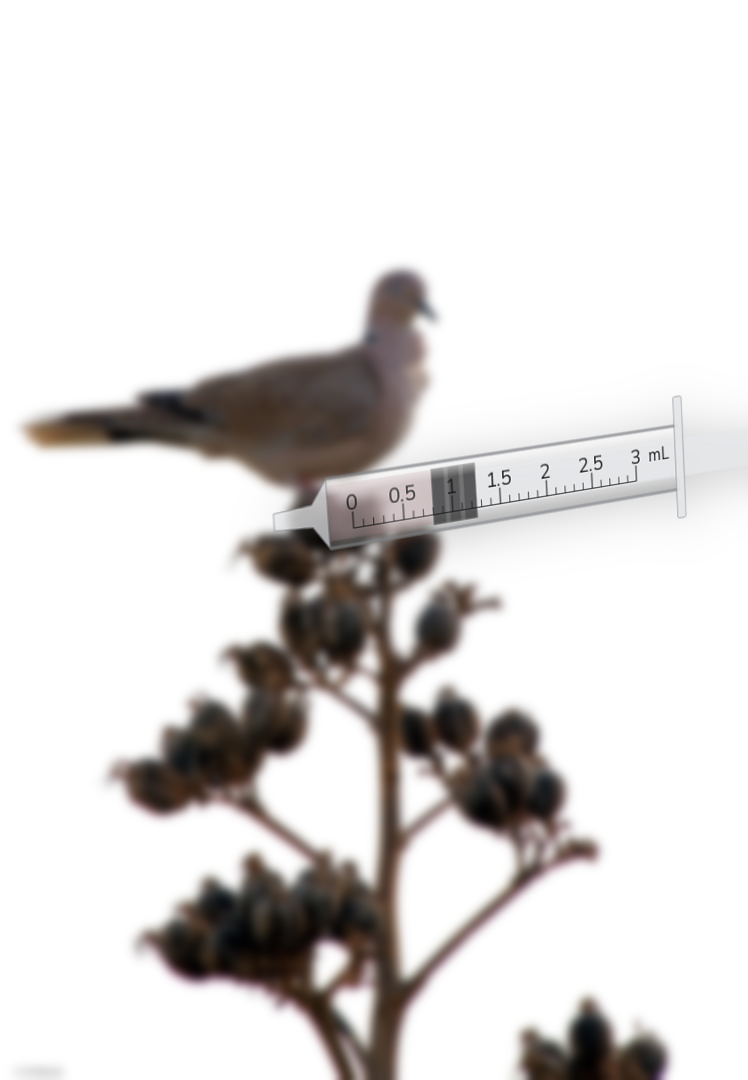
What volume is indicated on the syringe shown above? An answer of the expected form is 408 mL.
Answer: 0.8 mL
